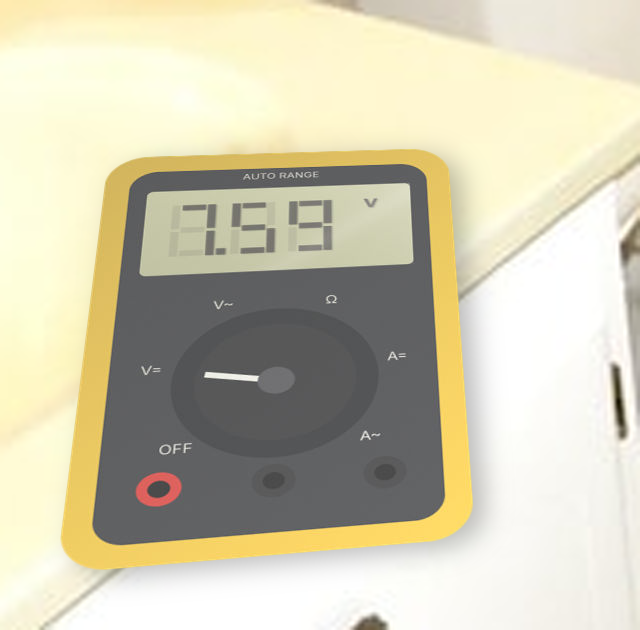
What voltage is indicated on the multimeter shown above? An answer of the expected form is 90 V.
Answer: 7.59 V
